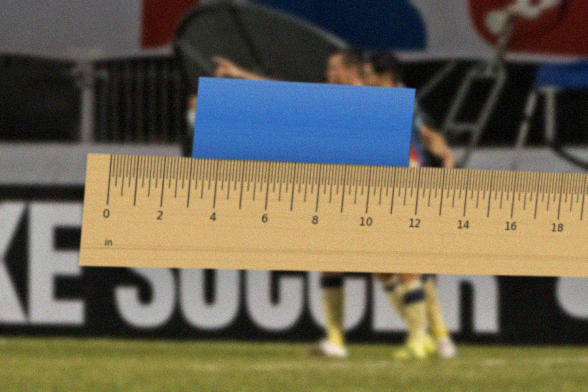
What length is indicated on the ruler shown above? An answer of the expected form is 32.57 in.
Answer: 8.5 in
